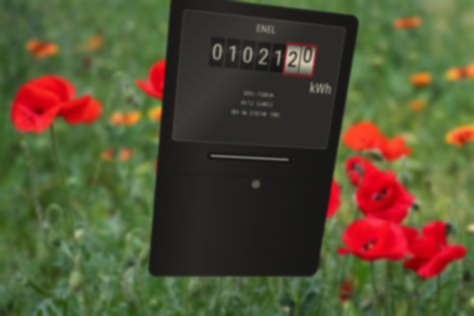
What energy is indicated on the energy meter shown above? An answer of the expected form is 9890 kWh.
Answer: 1021.20 kWh
